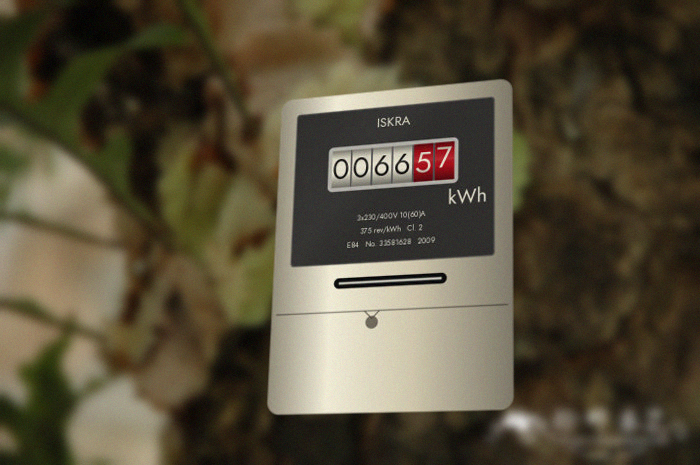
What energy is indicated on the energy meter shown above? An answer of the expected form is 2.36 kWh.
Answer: 66.57 kWh
